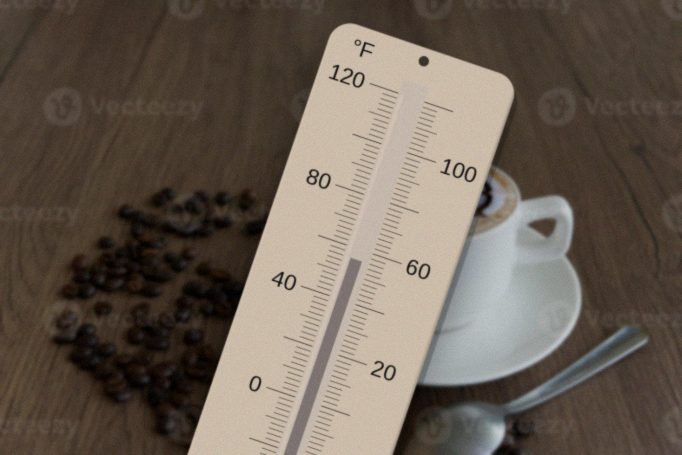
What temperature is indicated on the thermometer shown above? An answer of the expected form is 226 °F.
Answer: 56 °F
